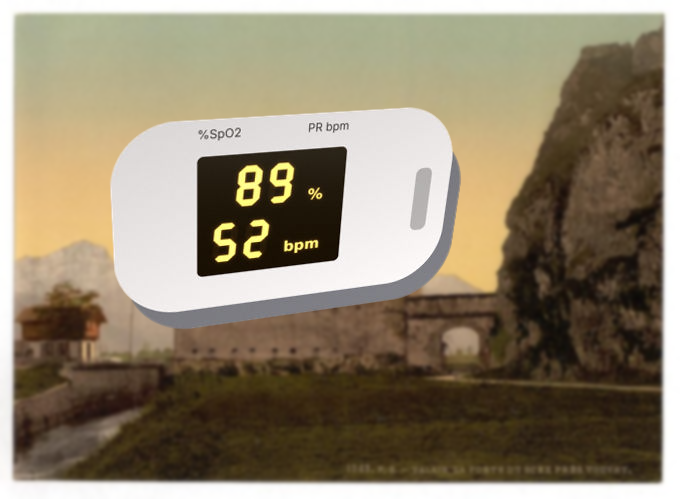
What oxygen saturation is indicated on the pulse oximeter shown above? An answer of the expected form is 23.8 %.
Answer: 89 %
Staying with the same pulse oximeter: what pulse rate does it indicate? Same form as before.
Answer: 52 bpm
